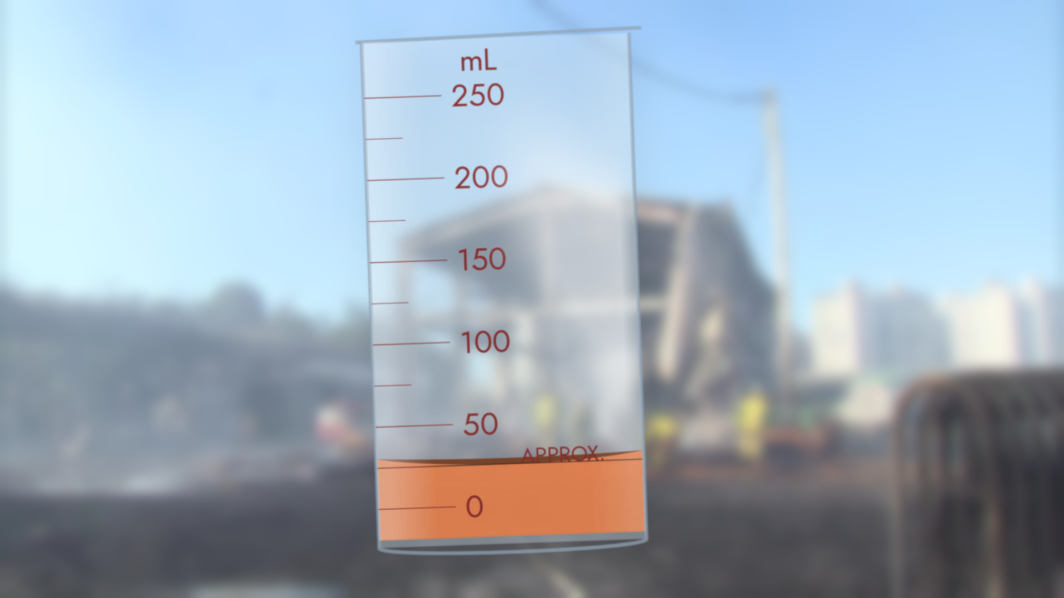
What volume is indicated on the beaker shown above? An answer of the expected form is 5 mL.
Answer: 25 mL
